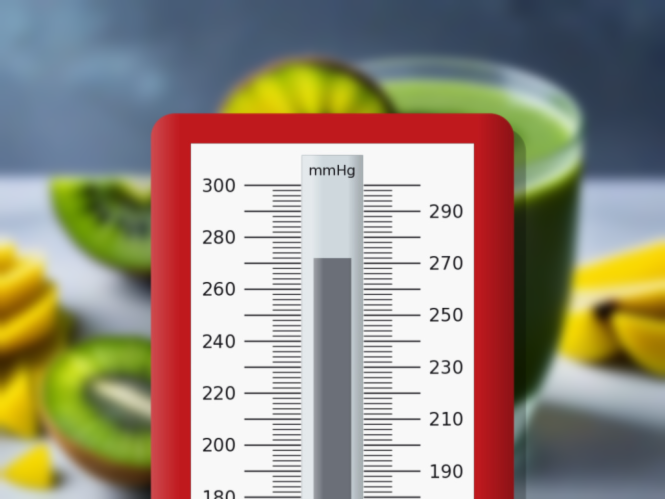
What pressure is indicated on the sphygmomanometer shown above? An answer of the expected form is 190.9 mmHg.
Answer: 272 mmHg
